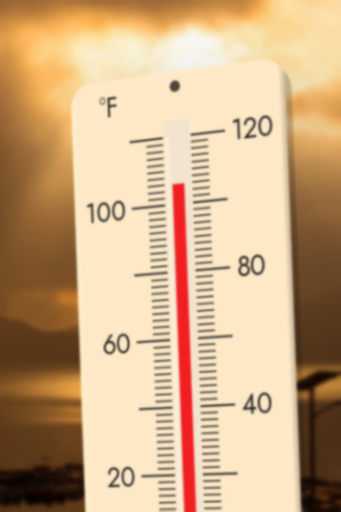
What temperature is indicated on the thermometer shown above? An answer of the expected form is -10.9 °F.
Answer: 106 °F
